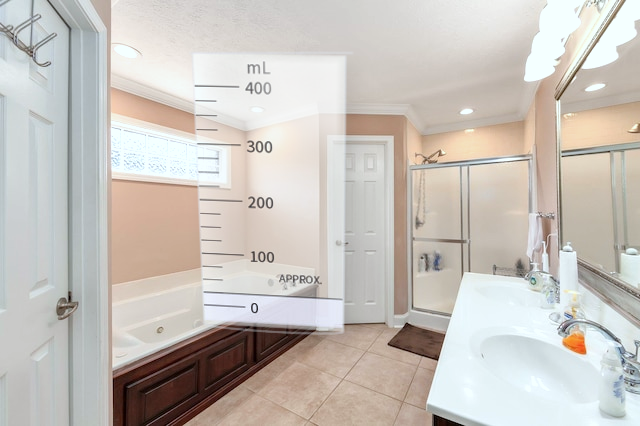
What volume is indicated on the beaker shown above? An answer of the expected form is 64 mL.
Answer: 25 mL
